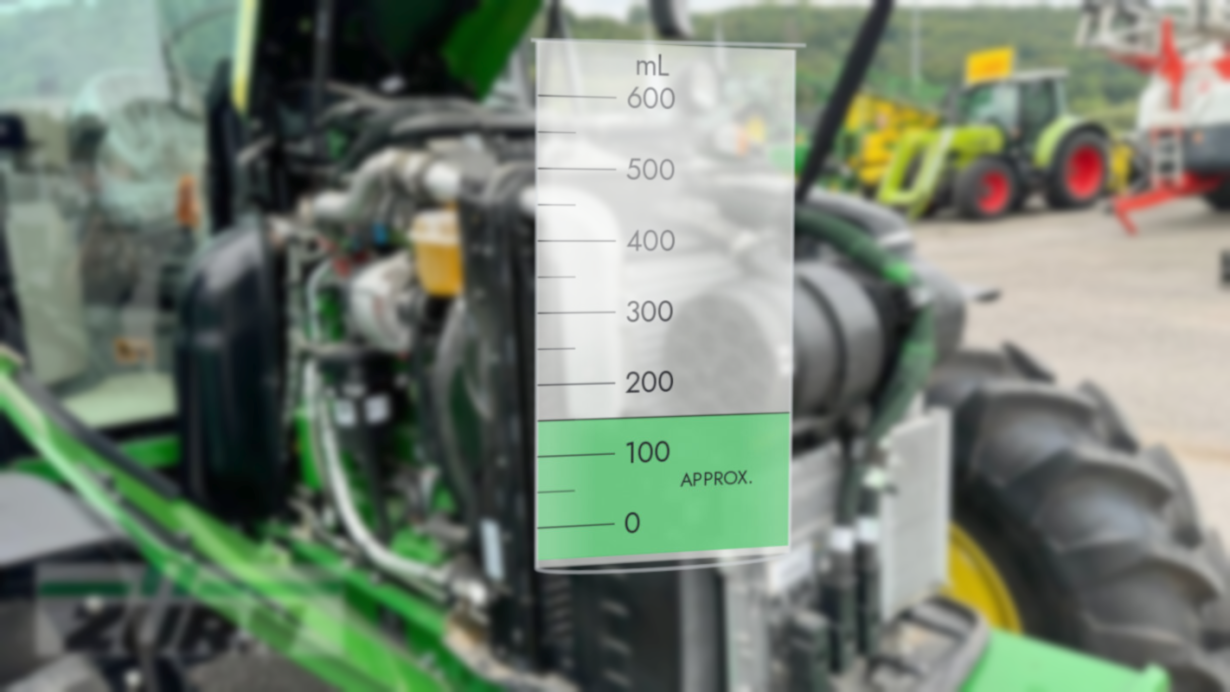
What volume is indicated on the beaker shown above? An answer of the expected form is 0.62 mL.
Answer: 150 mL
